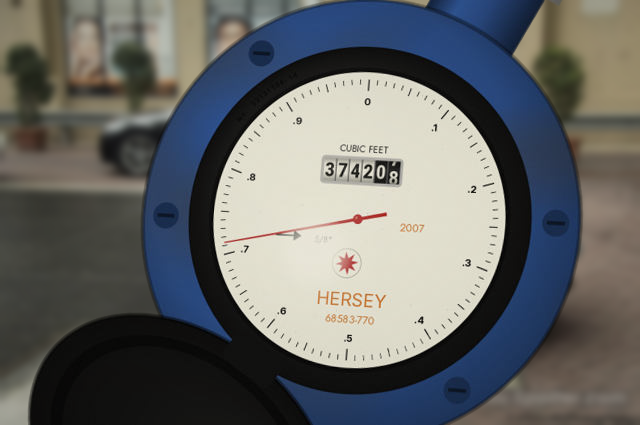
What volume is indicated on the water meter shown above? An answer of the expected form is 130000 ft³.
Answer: 374207.71 ft³
